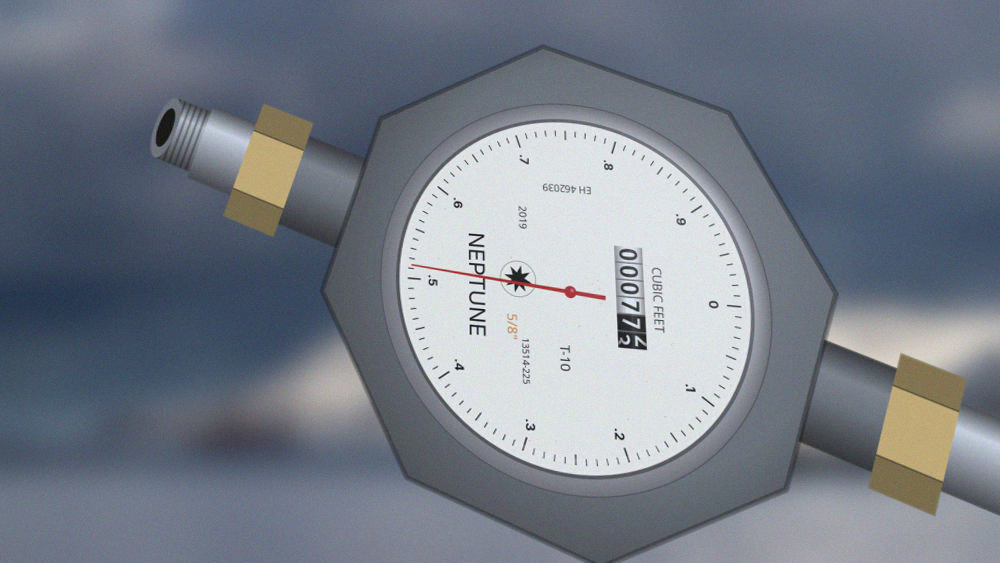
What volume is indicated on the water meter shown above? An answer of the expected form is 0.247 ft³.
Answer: 772.51 ft³
